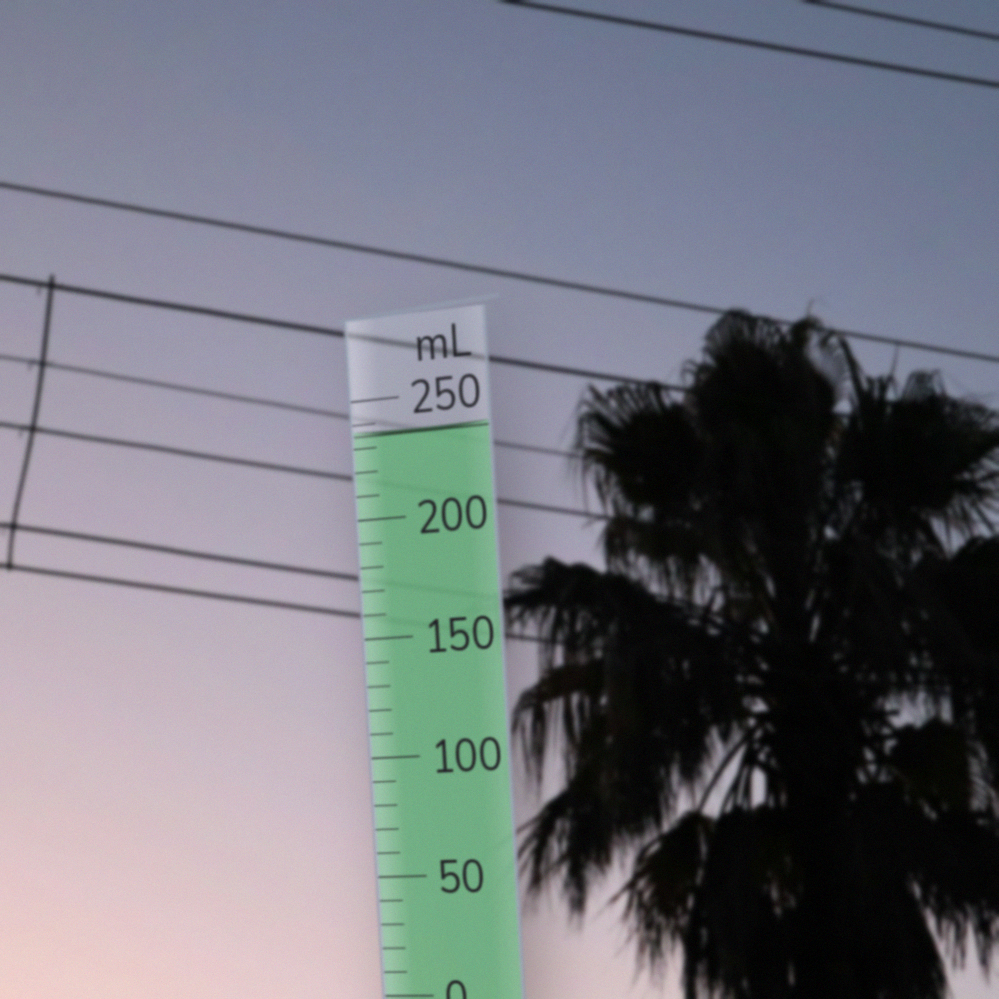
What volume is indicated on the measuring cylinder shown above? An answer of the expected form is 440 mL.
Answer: 235 mL
